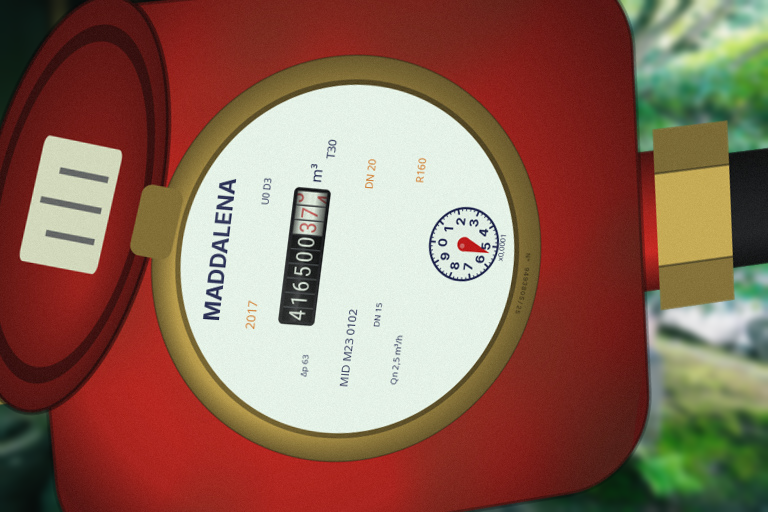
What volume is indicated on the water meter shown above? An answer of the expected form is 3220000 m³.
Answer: 416500.3735 m³
